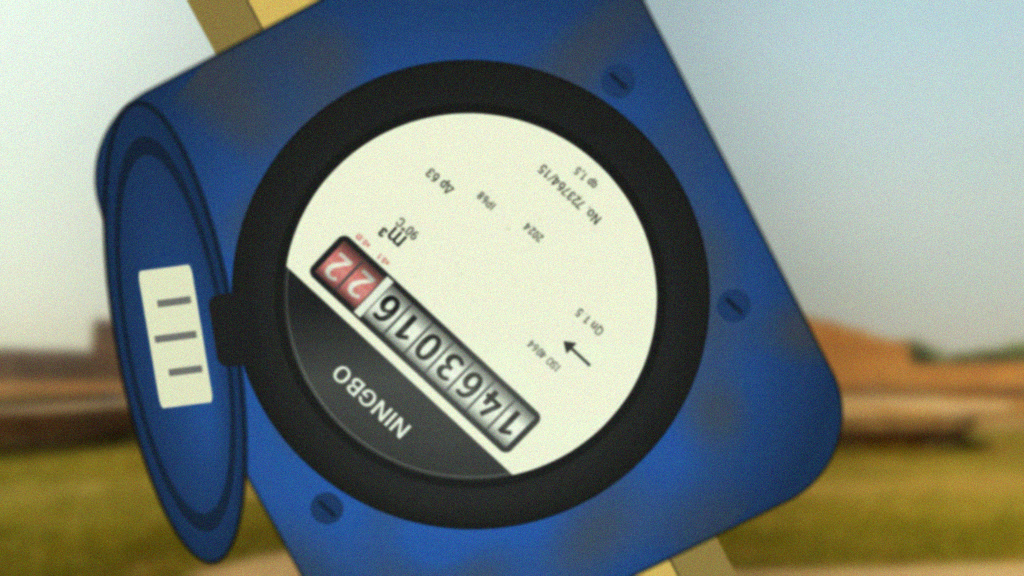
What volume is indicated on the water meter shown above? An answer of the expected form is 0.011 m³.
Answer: 1463016.22 m³
